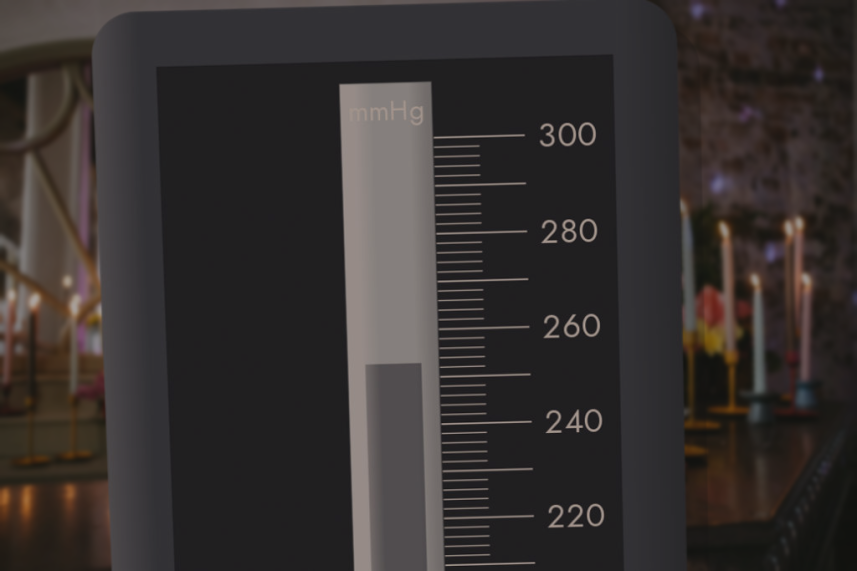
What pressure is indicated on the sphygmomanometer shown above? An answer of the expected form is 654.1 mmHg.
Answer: 253 mmHg
